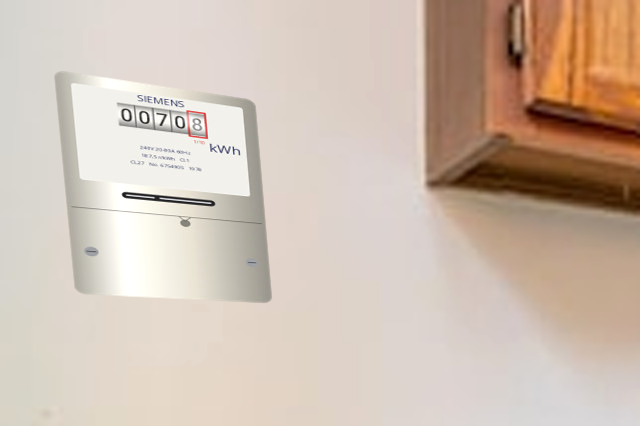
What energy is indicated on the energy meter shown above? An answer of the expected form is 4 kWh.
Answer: 70.8 kWh
